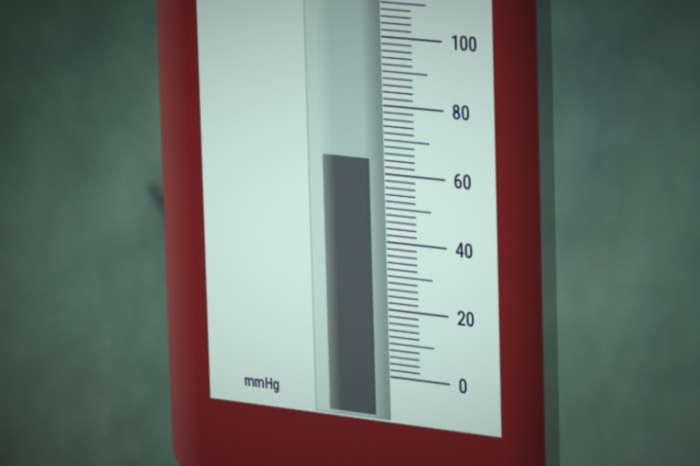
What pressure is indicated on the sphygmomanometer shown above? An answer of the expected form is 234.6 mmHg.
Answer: 64 mmHg
